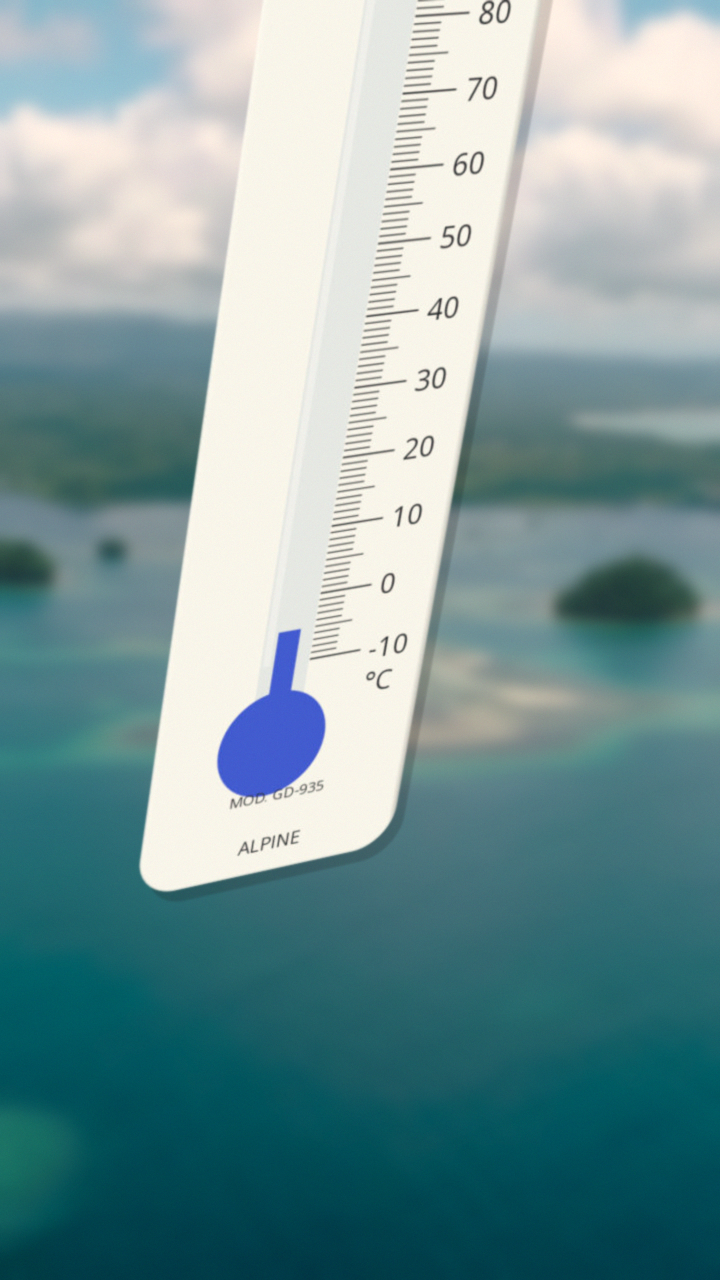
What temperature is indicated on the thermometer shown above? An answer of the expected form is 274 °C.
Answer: -5 °C
